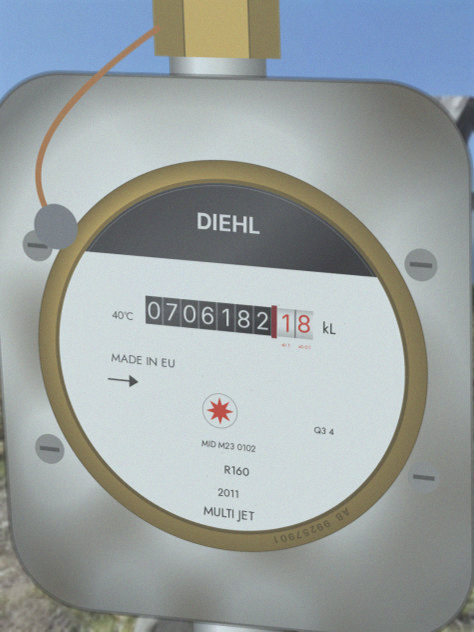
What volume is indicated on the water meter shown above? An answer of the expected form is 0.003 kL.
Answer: 706182.18 kL
